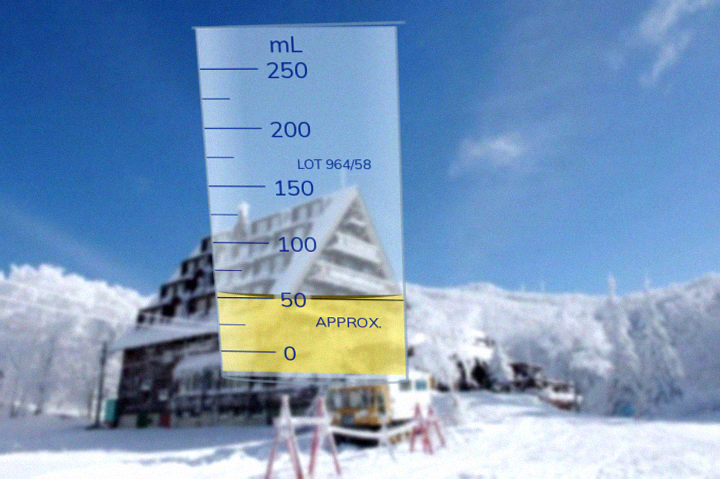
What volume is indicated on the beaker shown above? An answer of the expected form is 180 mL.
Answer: 50 mL
